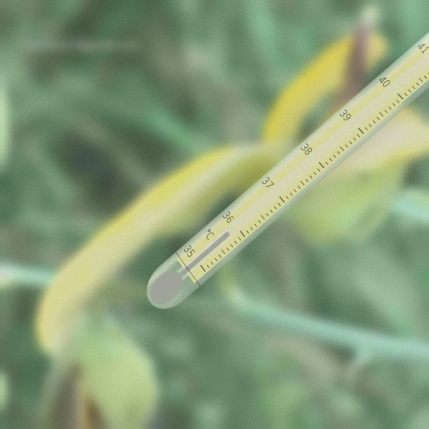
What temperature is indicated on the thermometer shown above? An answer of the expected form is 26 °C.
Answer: 35.8 °C
